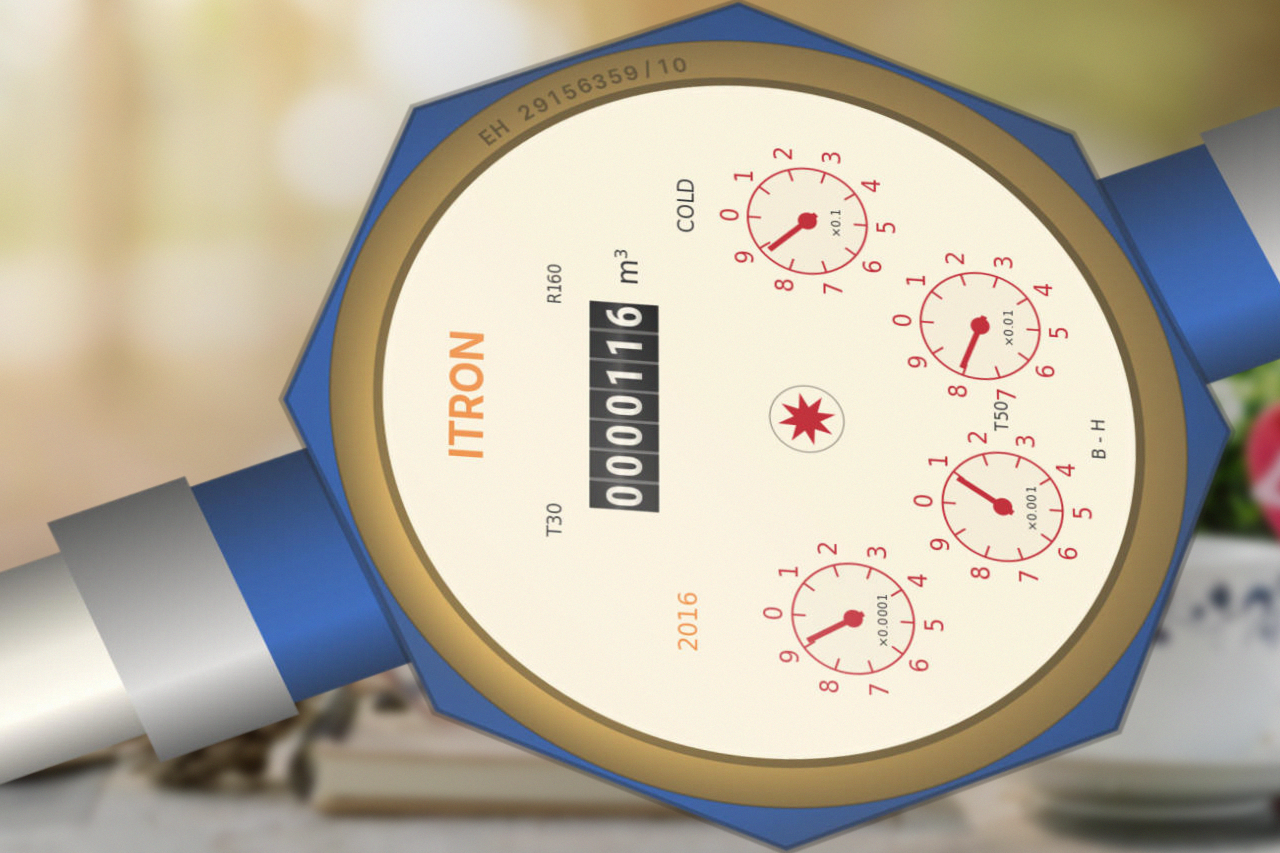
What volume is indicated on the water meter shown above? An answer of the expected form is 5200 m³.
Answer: 116.8809 m³
